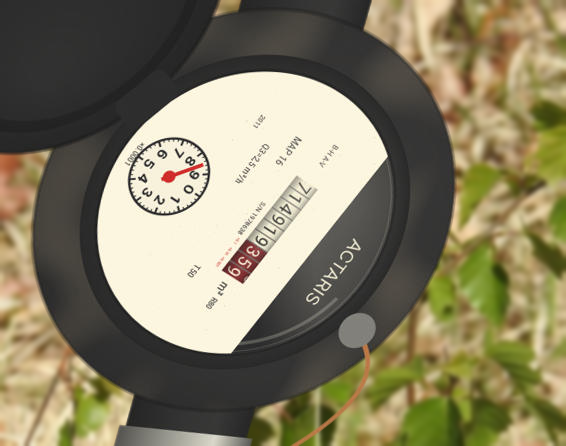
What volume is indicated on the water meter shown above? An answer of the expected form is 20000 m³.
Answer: 714919.3588 m³
